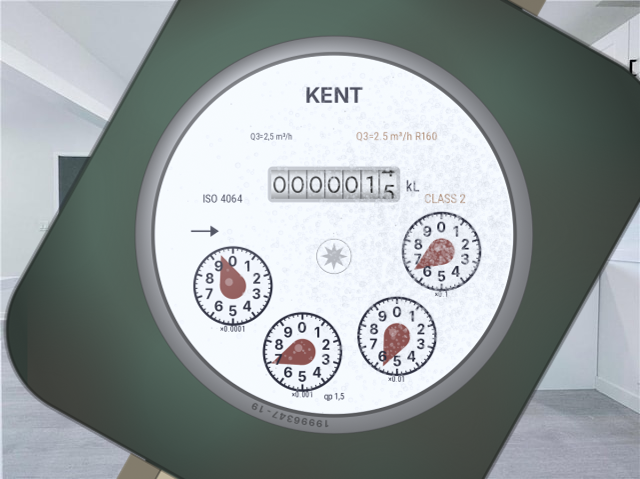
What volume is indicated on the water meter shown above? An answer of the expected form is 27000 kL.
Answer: 14.6569 kL
